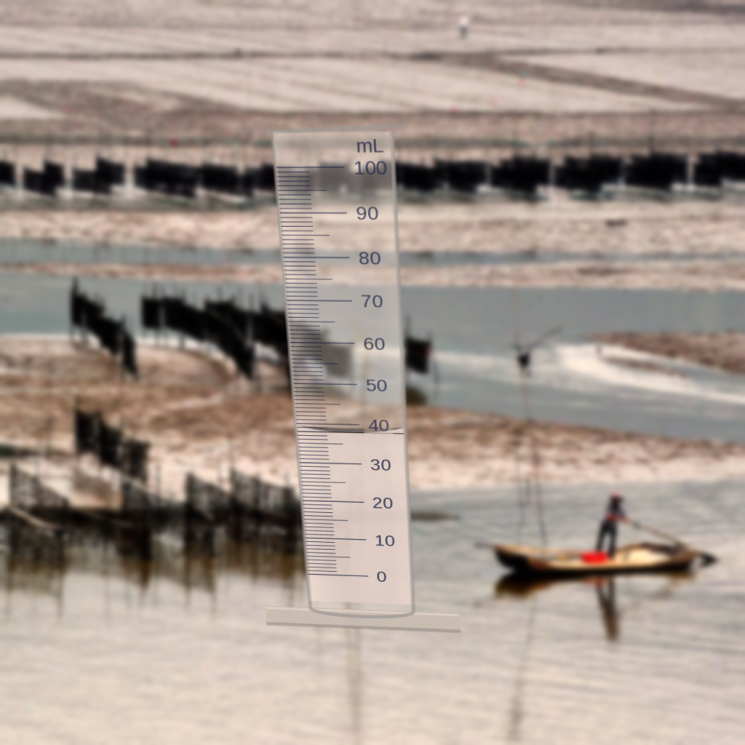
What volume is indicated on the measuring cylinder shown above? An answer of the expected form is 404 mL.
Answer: 38 mL
